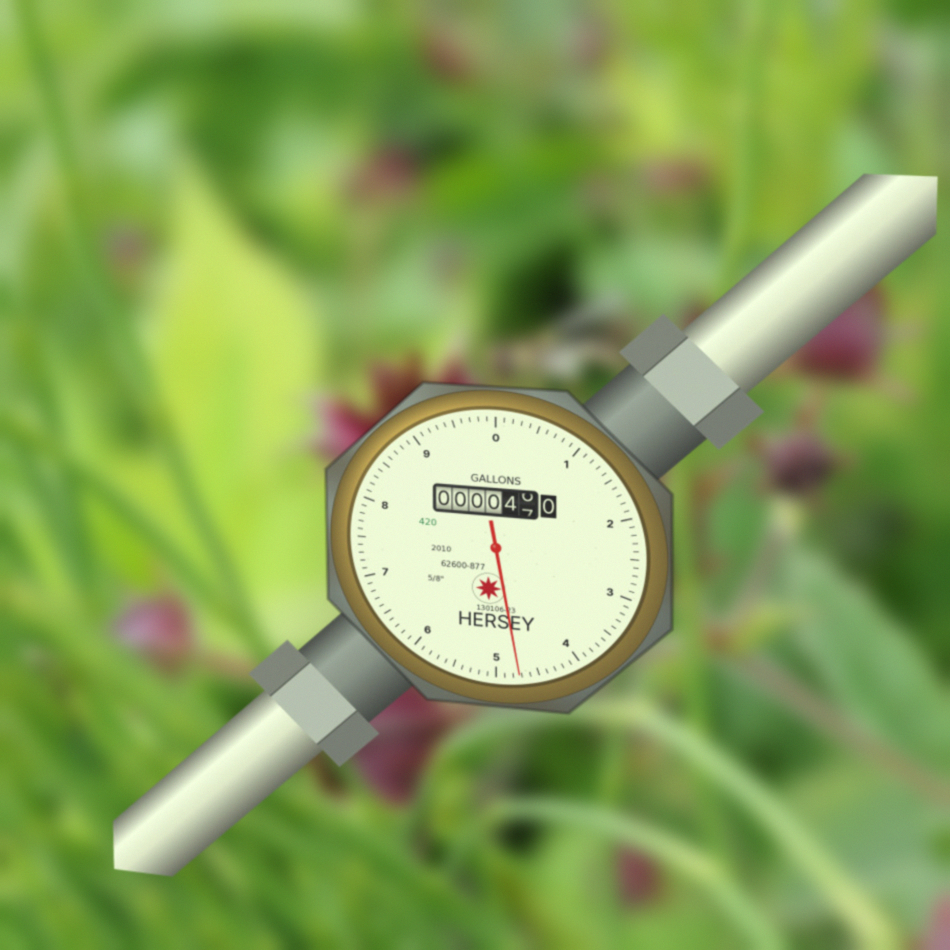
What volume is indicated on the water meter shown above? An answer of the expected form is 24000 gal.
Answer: 464.7 gal
